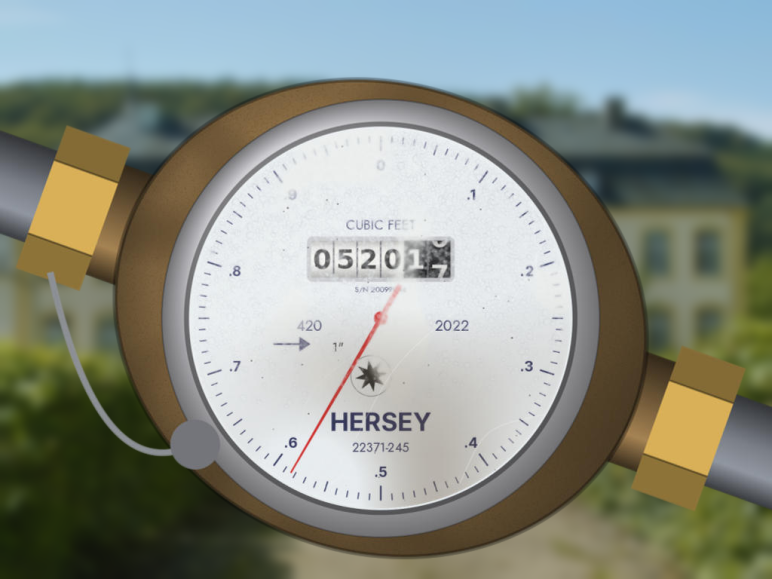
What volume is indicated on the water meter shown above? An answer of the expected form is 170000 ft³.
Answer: 52016.58 ft³
